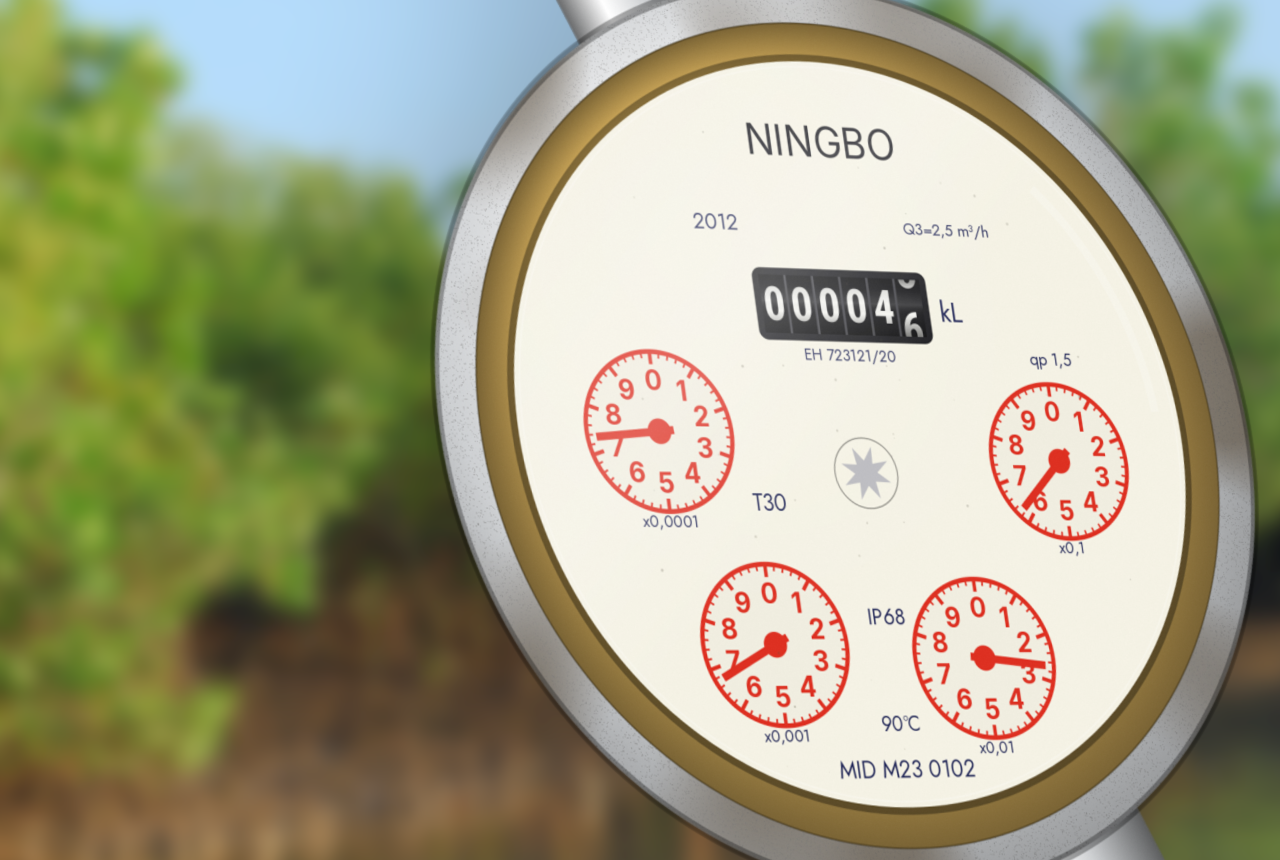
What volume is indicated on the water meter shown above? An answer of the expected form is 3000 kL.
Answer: 45.6267 kL
